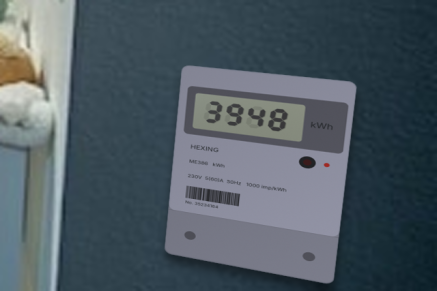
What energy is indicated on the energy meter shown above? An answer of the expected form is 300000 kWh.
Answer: 3948 kWh
